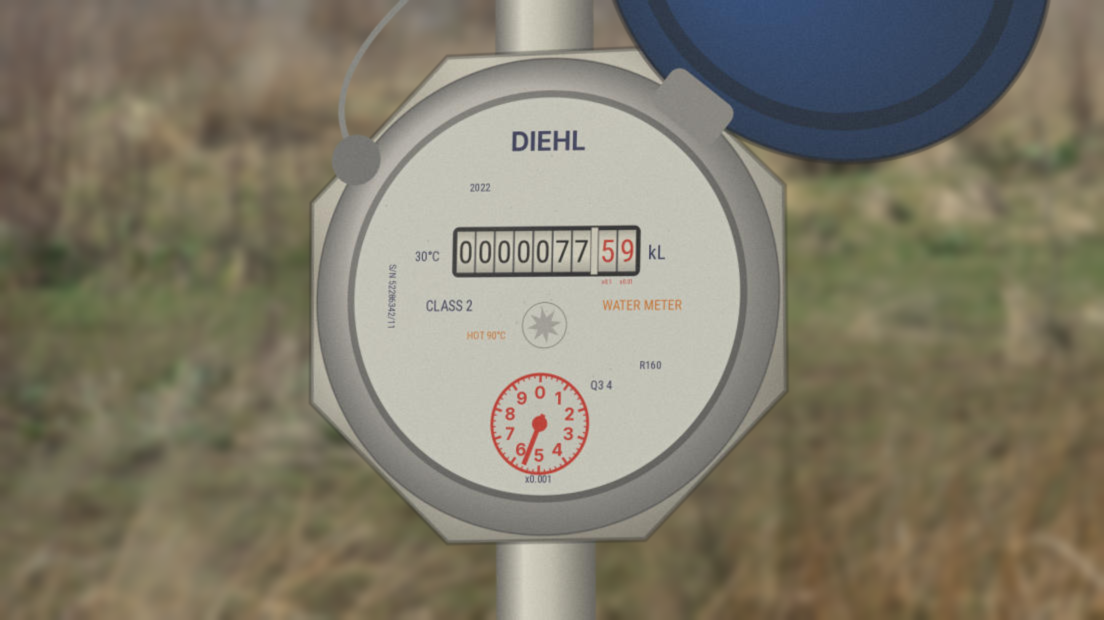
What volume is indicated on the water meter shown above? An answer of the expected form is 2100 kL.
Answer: 77.595 kL
